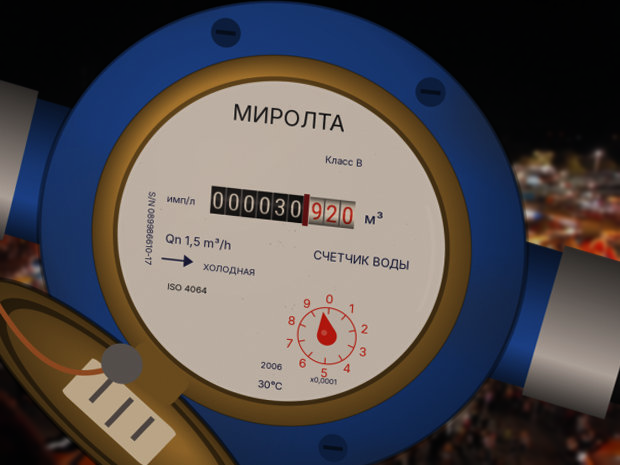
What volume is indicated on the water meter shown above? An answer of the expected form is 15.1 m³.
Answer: 30.9199 m³
